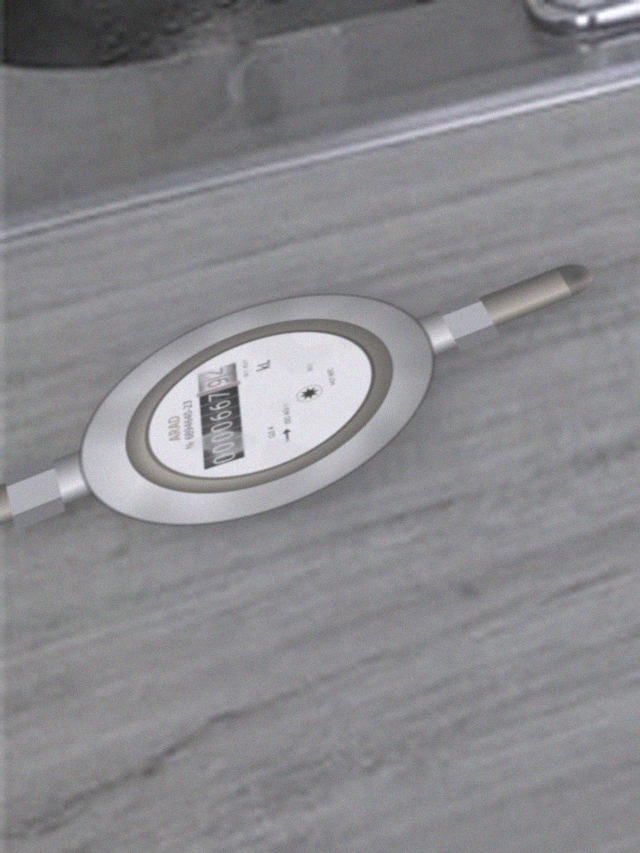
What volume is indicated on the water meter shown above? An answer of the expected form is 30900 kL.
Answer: 667.92 kL
